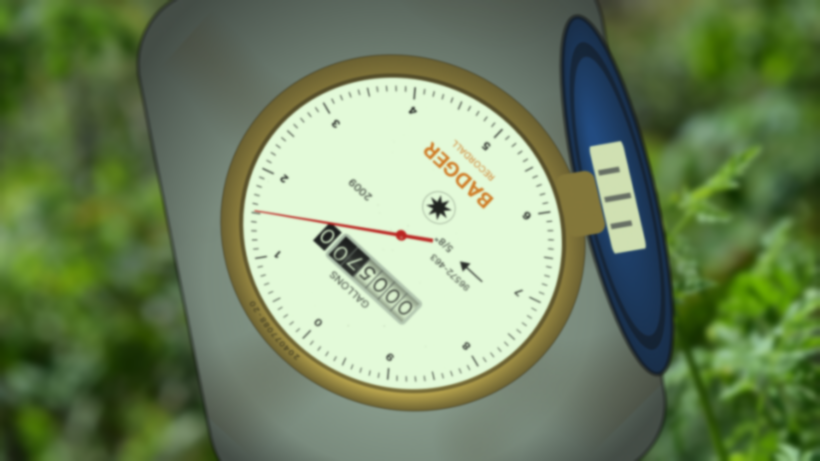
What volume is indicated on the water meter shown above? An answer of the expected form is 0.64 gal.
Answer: 5701.5 gal
